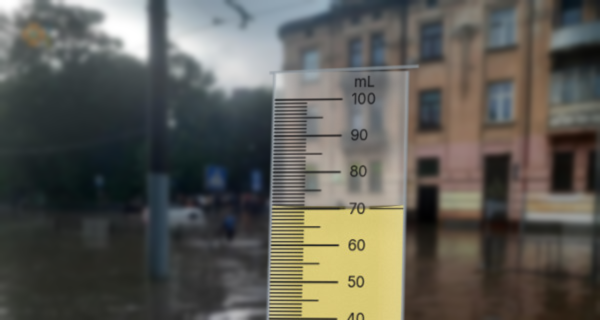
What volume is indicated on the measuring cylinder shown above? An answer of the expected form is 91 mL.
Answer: 70 mL
